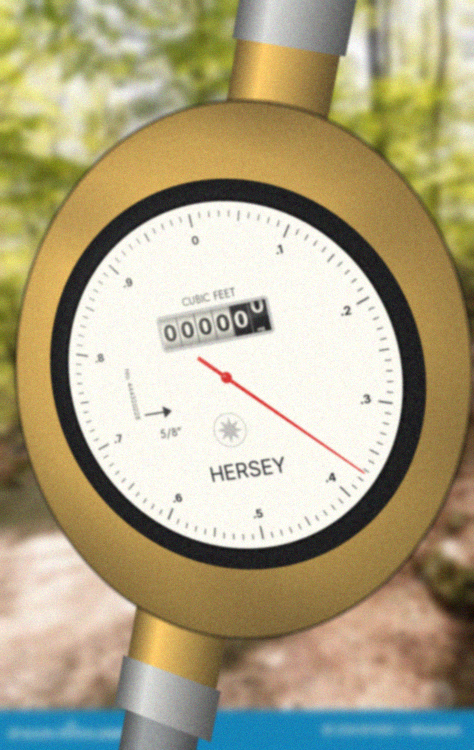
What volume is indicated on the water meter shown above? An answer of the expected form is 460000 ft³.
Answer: 0.37 ft³
